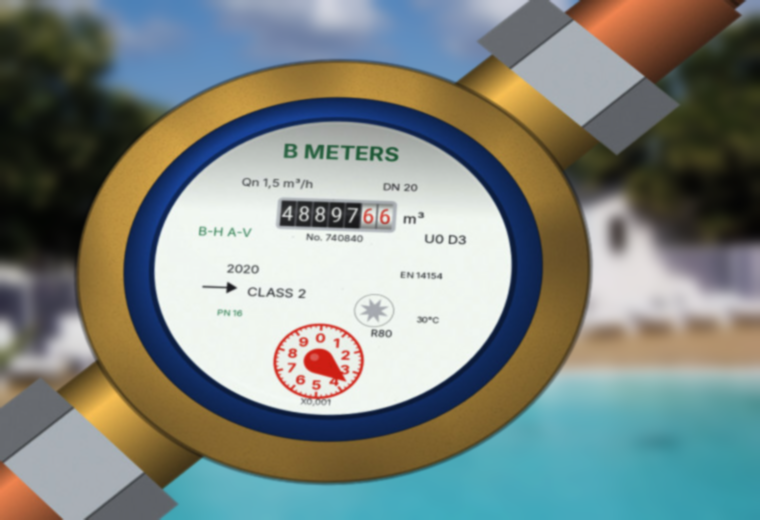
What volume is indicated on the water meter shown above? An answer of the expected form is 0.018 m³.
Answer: 48897.663 m³
